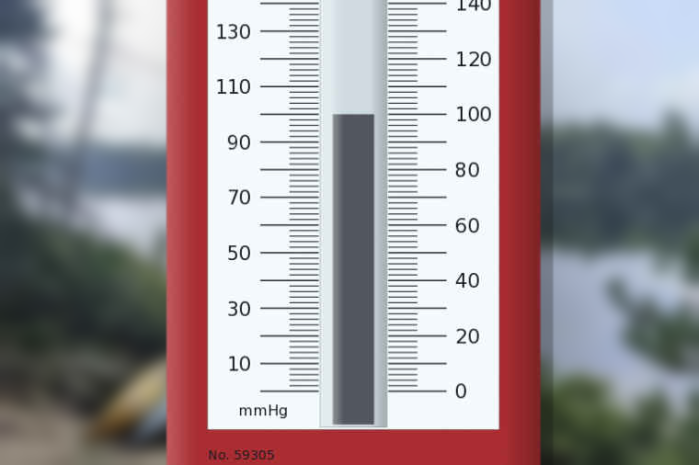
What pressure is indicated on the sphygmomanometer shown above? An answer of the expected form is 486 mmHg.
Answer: 100 mmHg
